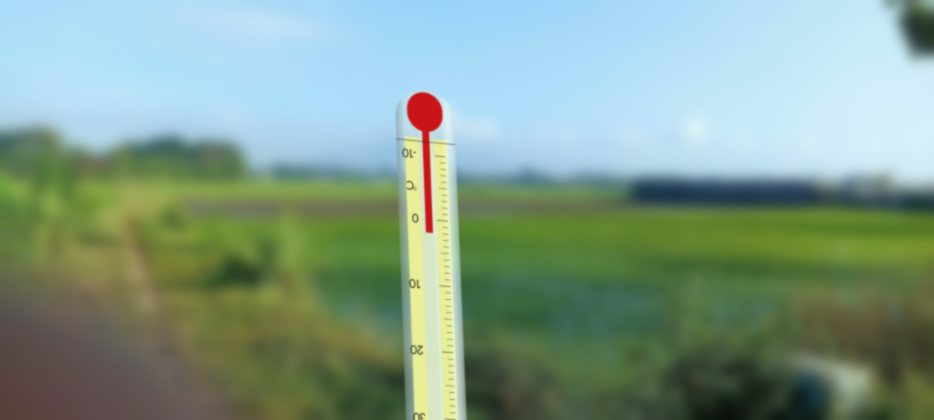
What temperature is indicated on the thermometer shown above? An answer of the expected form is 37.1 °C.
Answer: 2 °C
